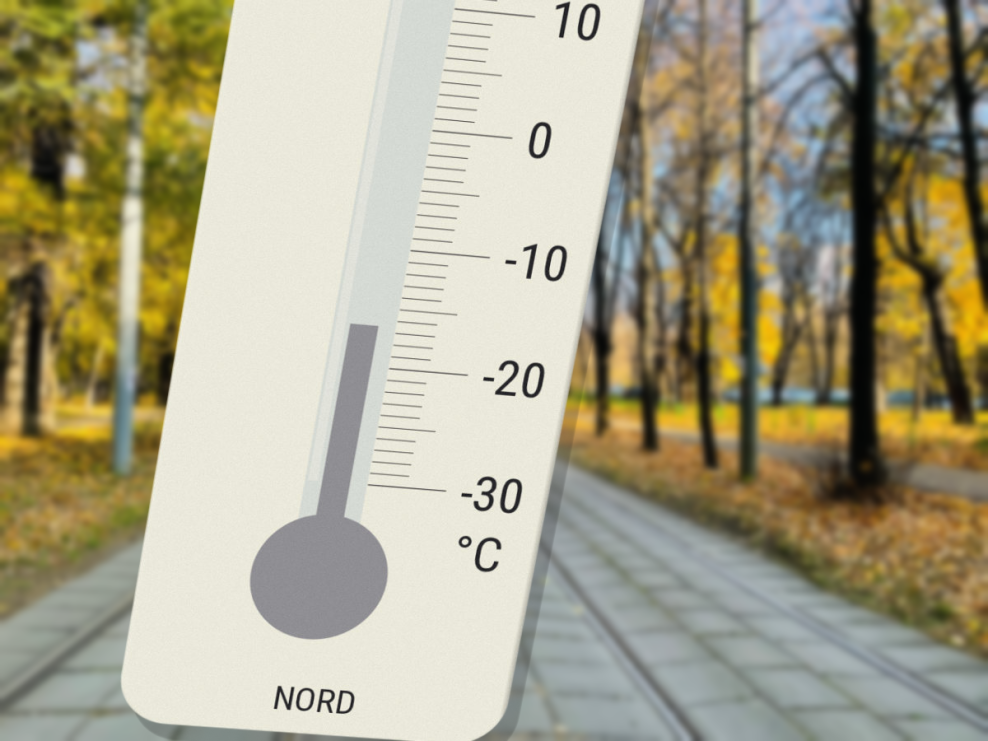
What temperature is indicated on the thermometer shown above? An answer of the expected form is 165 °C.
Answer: -16.5 °C
